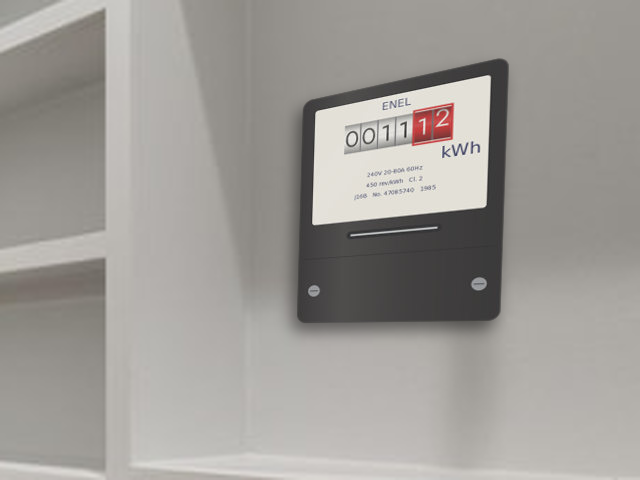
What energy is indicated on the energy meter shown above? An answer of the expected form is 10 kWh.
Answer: 11.12 kWh
